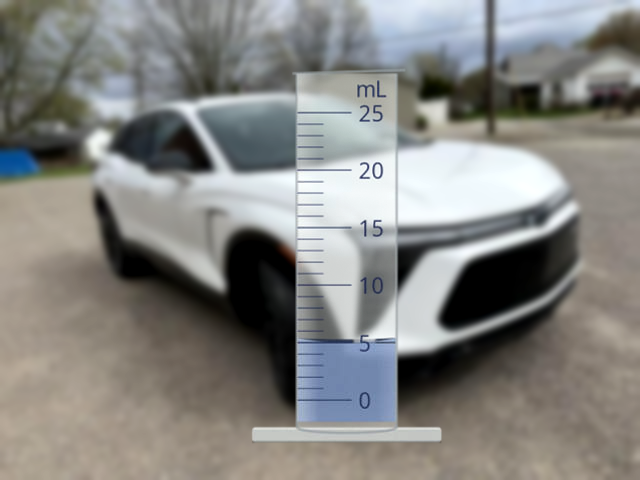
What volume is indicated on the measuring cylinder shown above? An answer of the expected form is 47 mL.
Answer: 5 mL
